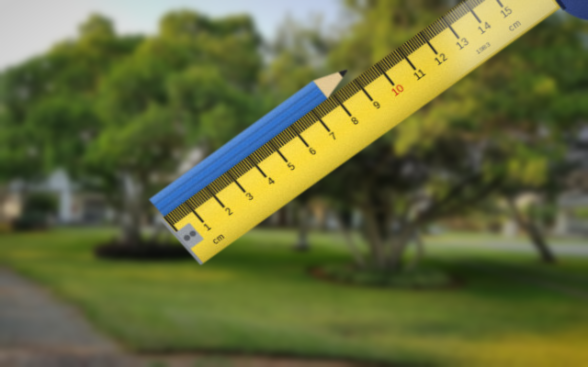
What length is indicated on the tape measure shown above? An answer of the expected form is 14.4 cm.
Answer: 9 cm
